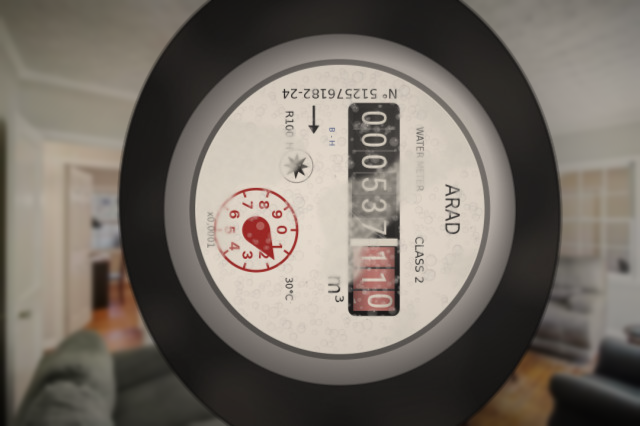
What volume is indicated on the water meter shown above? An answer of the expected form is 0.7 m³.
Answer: 537.1101 m³
